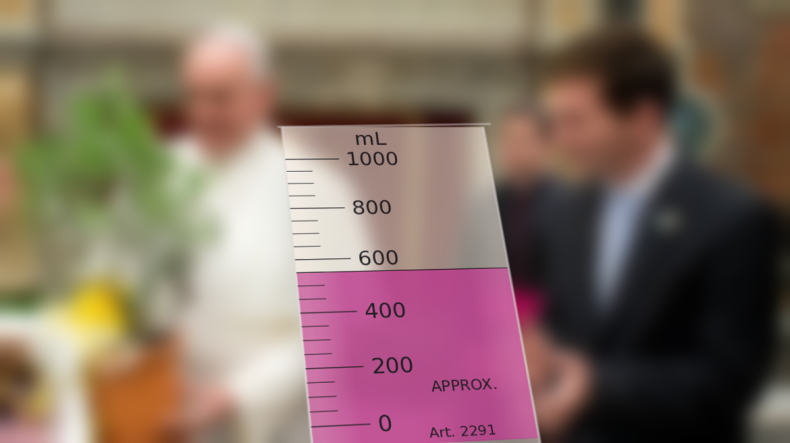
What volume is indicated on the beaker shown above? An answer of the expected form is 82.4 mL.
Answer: 550 mL
